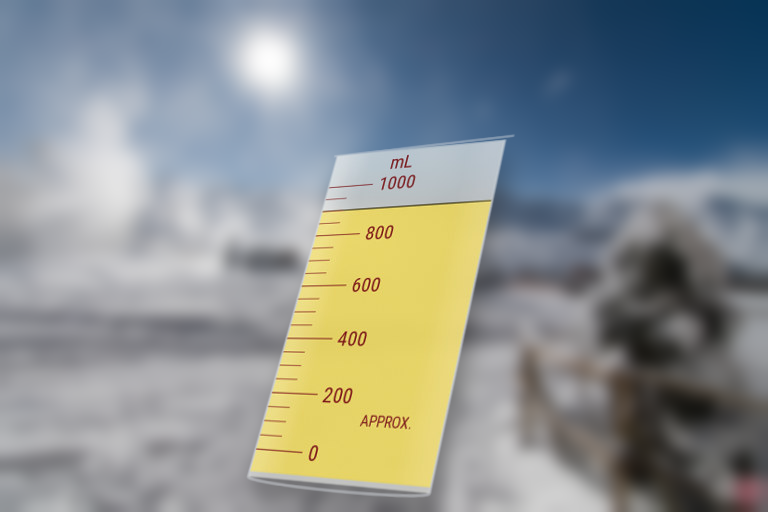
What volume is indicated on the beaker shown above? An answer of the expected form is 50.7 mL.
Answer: 900 mL
